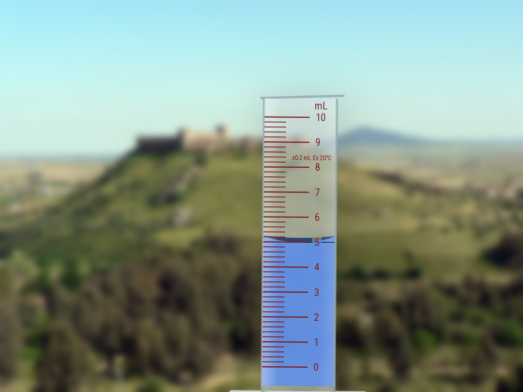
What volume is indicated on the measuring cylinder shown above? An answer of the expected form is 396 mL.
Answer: 5 mL
